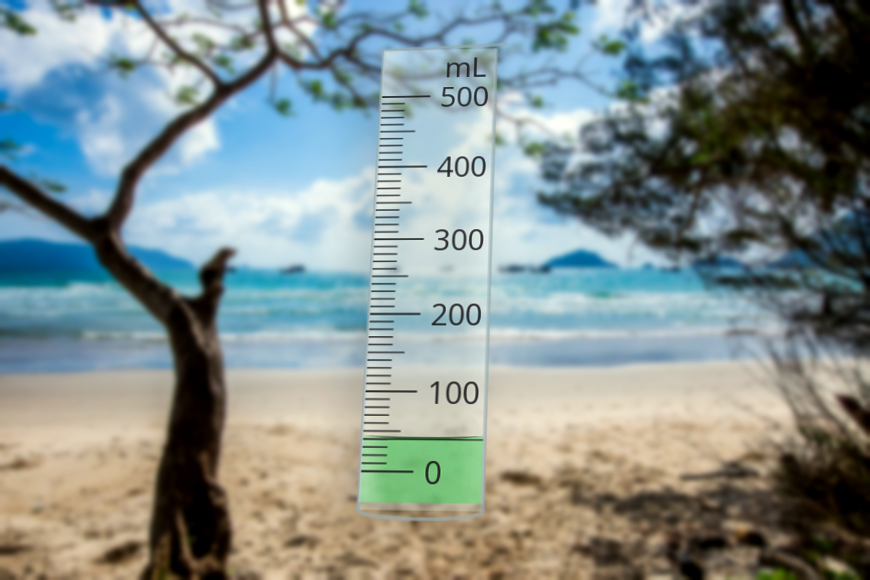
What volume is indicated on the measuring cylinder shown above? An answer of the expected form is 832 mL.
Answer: 40 mL
